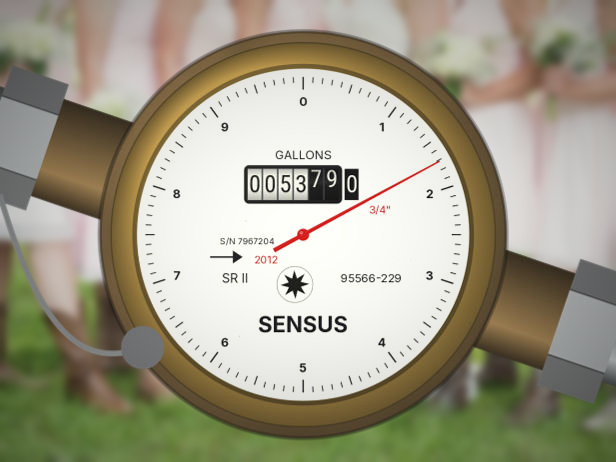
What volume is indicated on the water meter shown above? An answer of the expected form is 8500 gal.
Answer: 53791.7 gal
